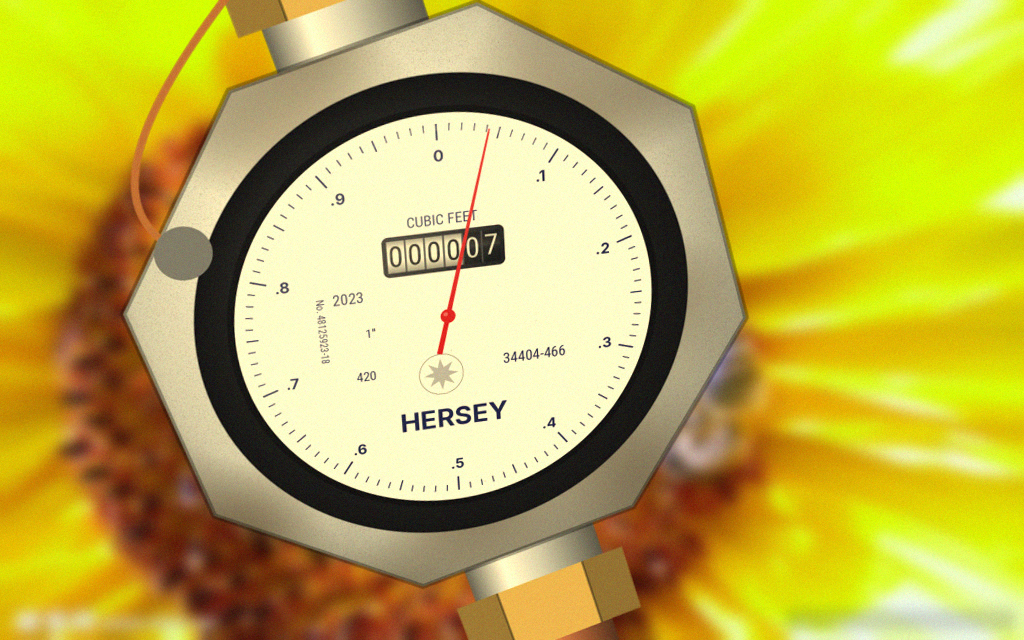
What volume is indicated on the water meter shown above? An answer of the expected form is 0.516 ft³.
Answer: 7.04 ft³
